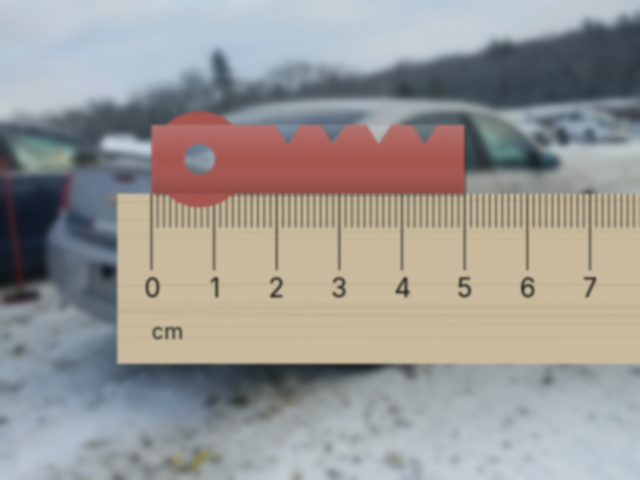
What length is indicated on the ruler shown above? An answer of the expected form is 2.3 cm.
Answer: 5 cm
